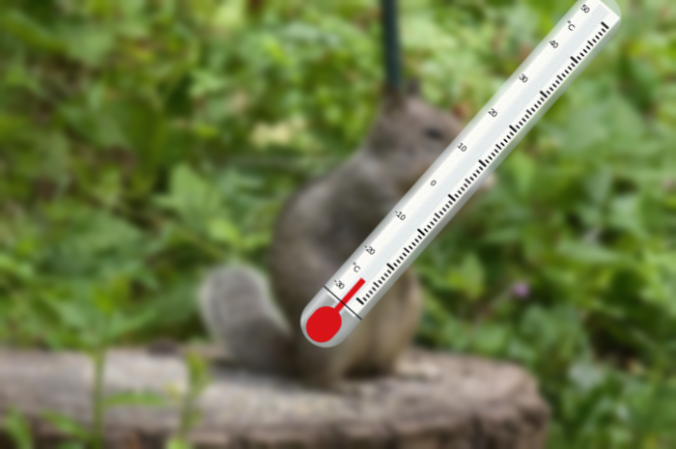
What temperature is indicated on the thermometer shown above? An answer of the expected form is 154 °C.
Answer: -26 °C
